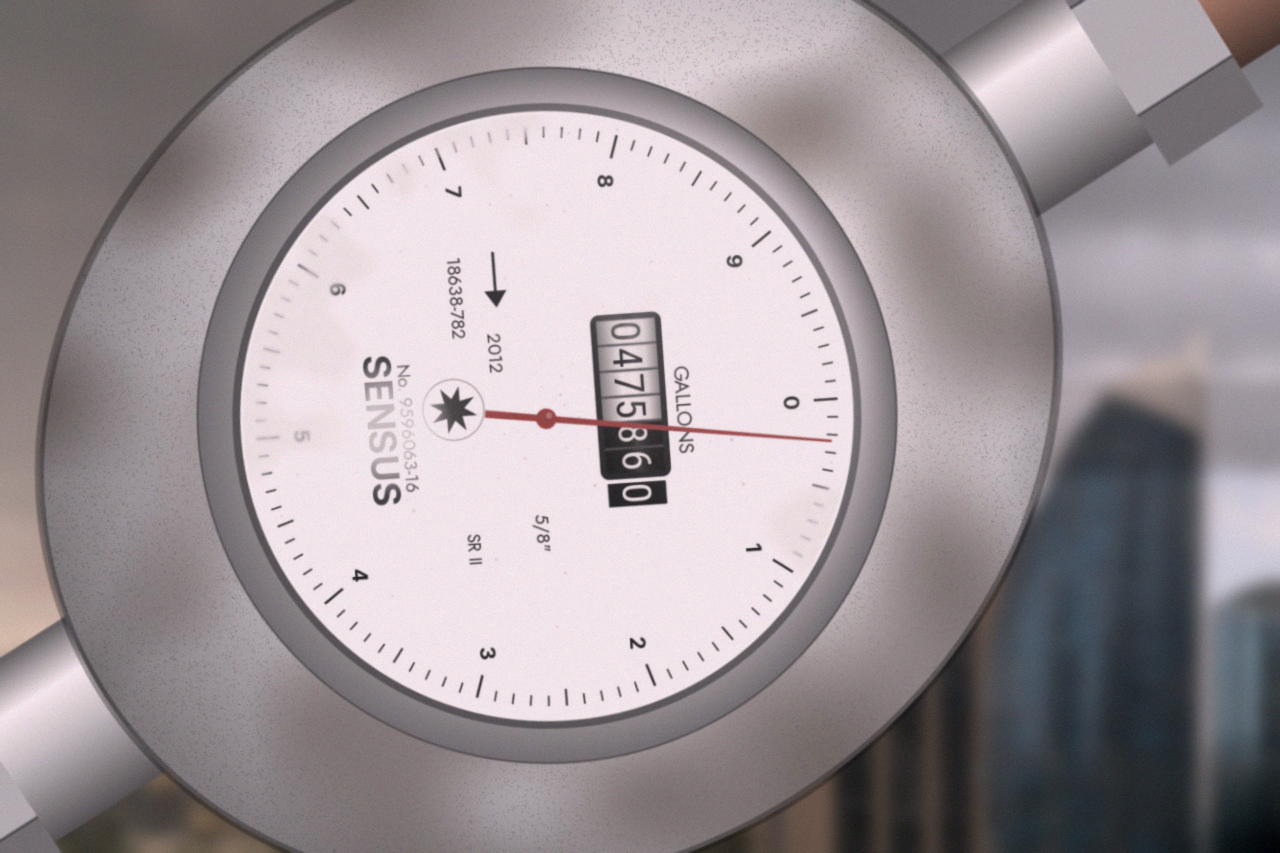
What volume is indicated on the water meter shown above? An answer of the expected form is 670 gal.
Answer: 475860.2 gal
